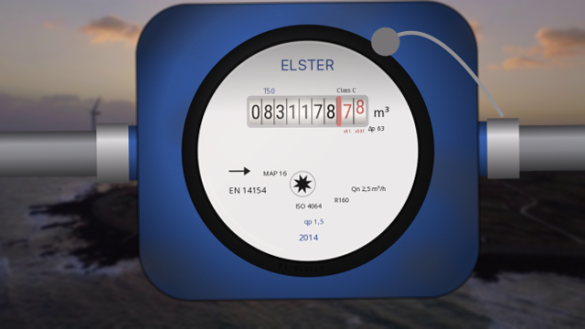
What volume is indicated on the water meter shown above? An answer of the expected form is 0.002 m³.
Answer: 831178.78 m³
